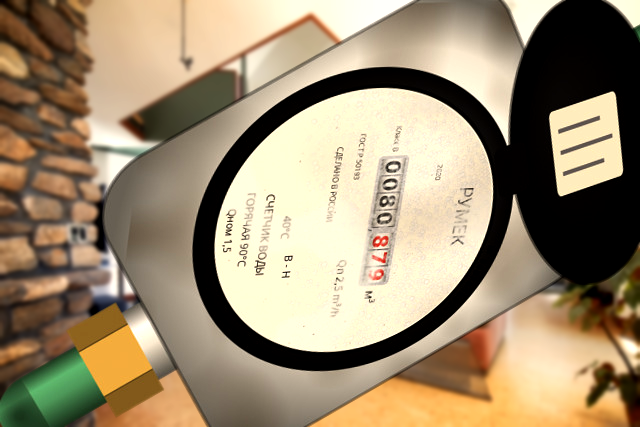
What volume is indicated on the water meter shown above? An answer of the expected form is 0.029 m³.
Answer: 80.879 m³
